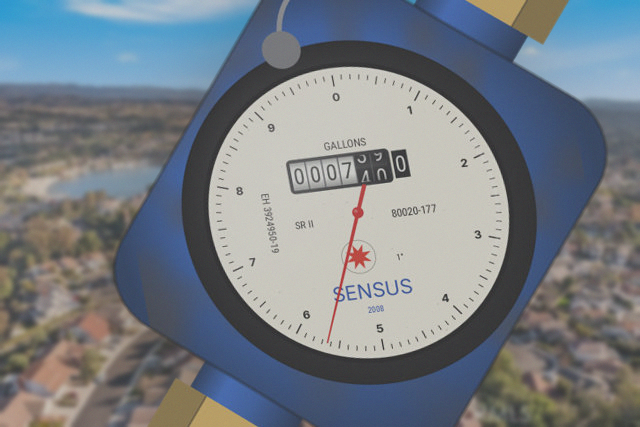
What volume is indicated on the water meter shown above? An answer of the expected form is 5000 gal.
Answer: 7395.6 gal
